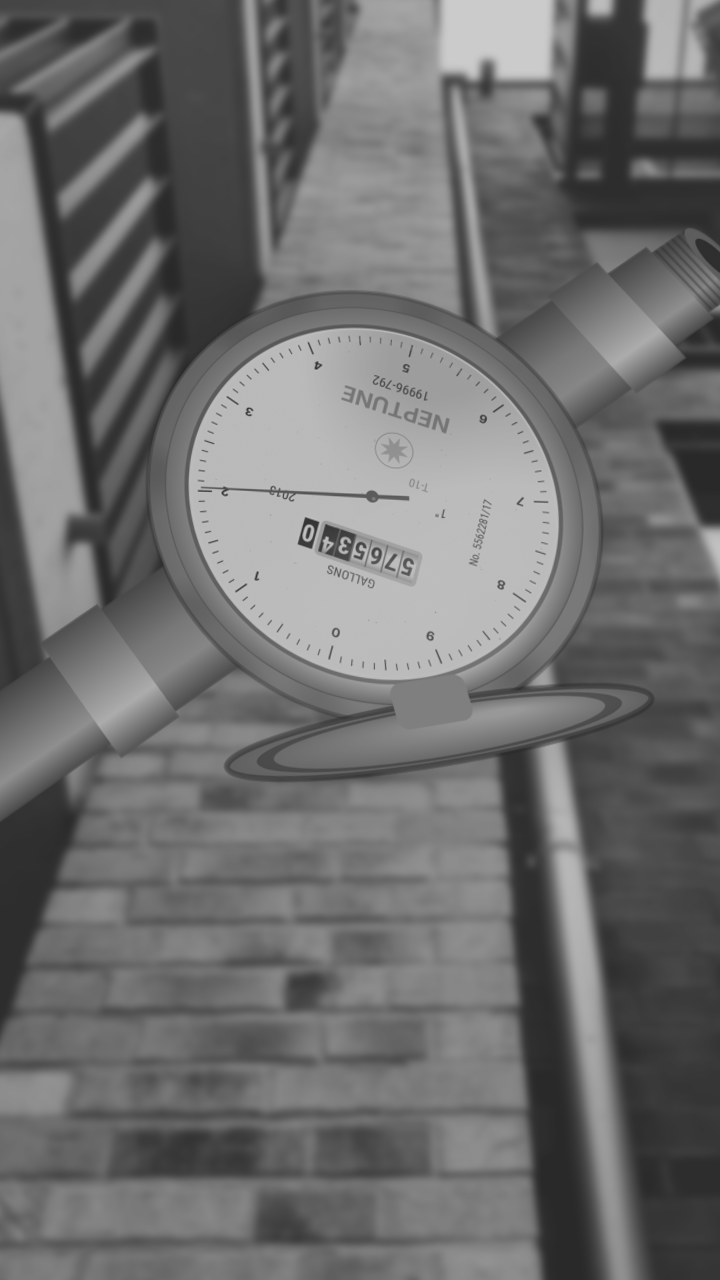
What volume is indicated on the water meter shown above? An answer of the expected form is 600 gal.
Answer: 5765342.0 gal
